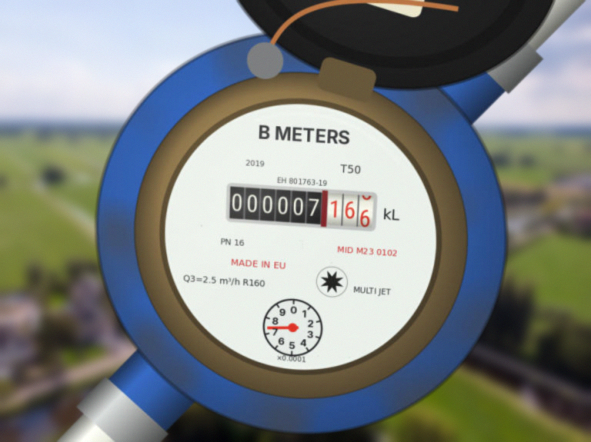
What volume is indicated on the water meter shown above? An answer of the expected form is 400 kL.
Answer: 7.1657 kL
